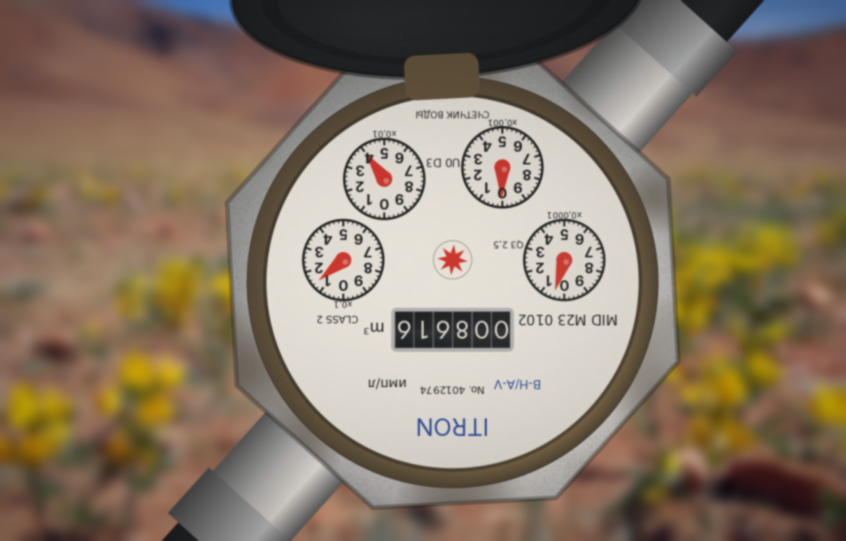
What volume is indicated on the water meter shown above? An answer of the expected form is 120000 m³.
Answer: 8616.1400 m³
